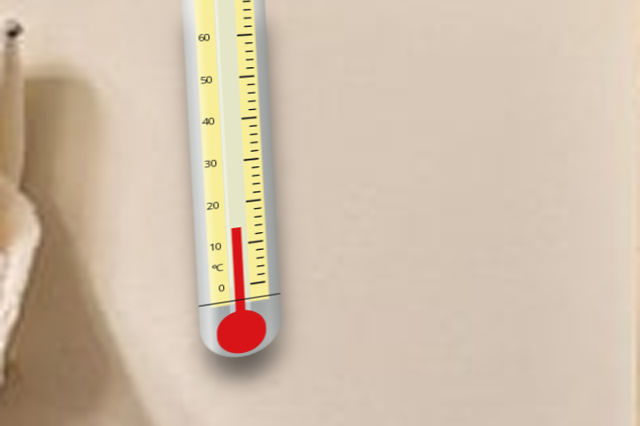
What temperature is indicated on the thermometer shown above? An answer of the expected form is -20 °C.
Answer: 14 °C
